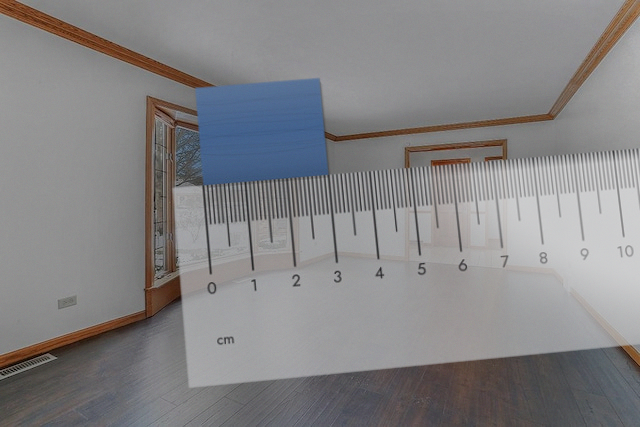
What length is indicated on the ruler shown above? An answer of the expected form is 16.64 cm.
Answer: 3 cm
